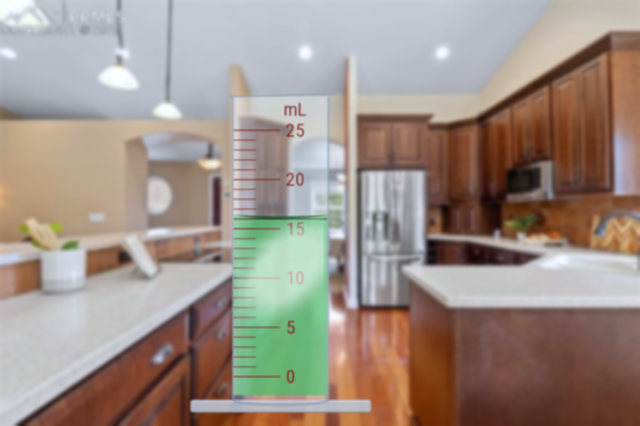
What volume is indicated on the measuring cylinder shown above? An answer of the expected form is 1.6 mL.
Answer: 16 mL
